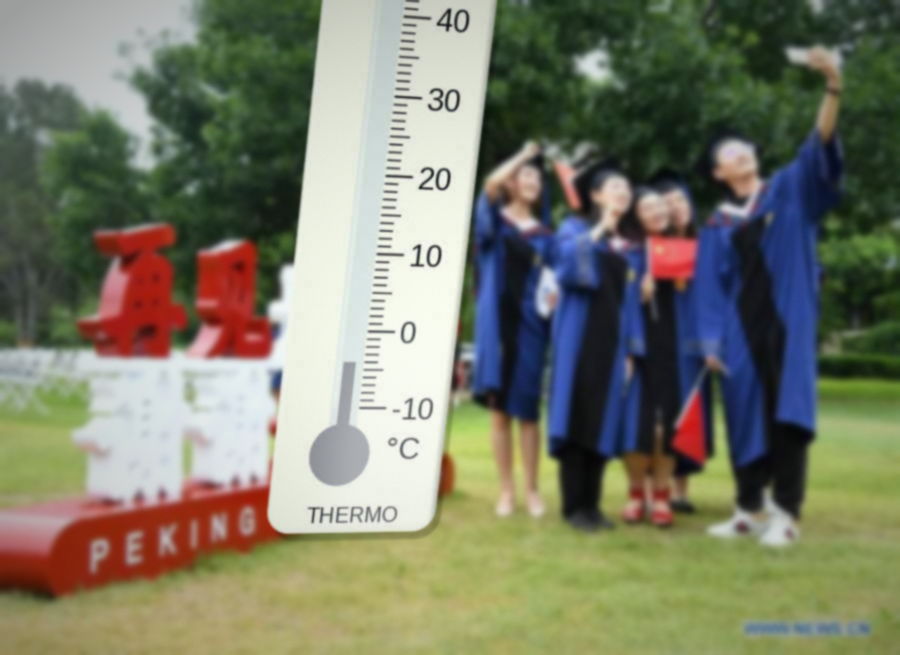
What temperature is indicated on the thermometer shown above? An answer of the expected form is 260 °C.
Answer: -4 °C
